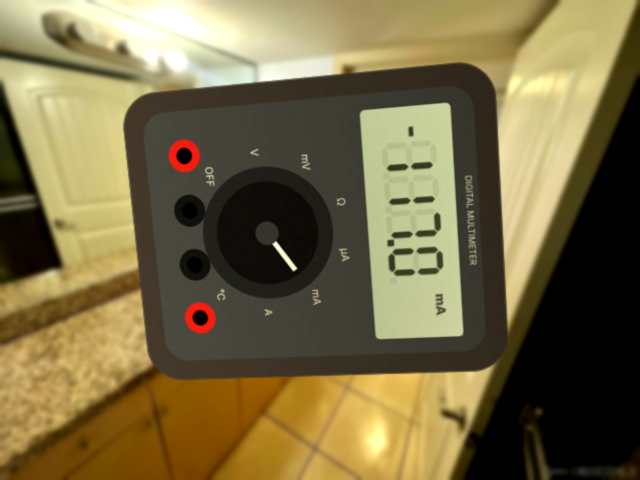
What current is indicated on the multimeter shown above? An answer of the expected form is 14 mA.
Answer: -117.0 mA
